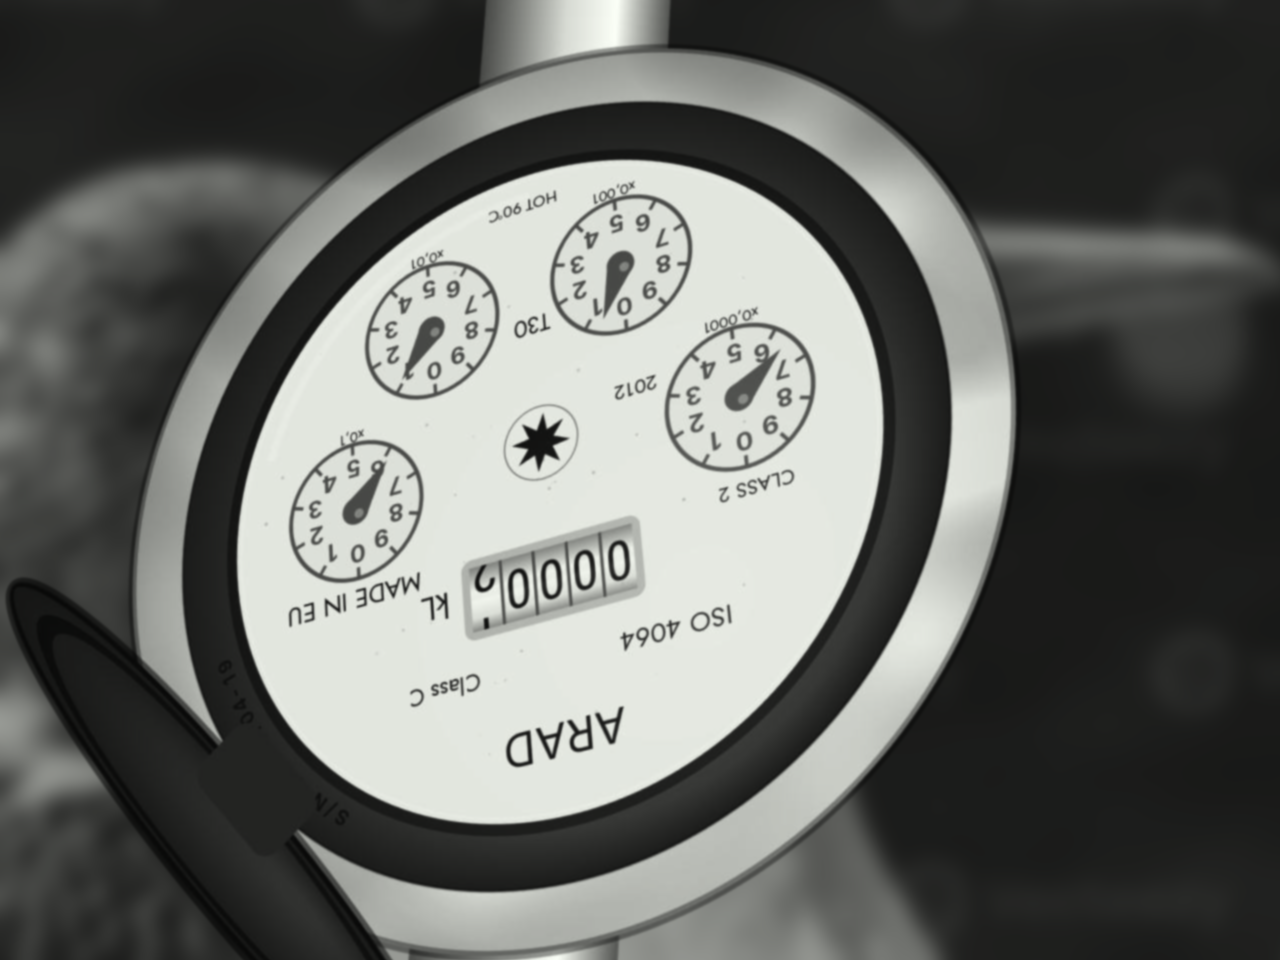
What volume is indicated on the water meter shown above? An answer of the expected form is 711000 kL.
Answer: 1.6106 kL
